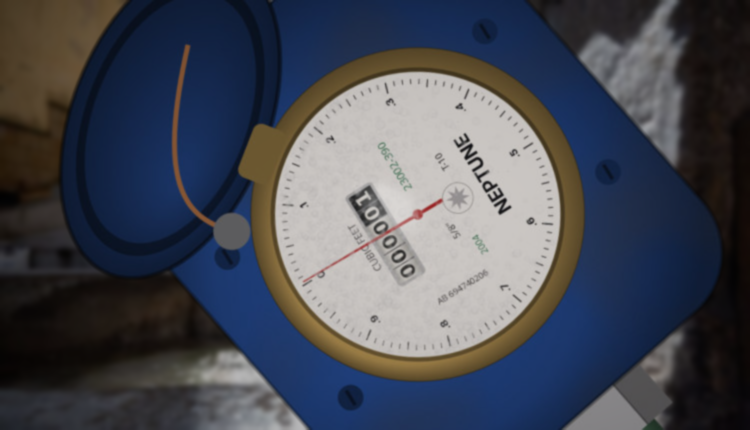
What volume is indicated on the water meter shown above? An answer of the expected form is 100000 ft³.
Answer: 1.00 ft³
